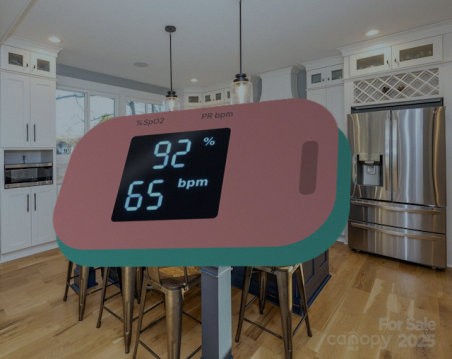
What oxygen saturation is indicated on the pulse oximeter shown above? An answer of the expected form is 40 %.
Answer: 92 %
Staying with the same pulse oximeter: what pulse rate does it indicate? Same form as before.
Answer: 65 bpm
